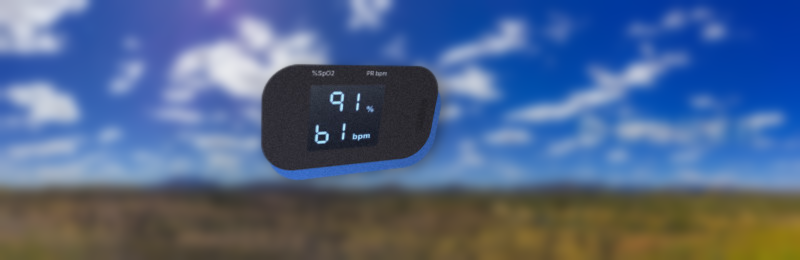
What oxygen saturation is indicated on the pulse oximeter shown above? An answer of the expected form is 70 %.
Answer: 91 %
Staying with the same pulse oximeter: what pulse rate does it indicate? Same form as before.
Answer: 61 bpm
